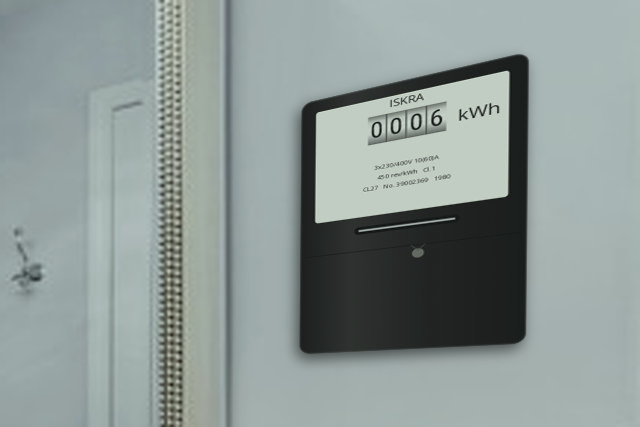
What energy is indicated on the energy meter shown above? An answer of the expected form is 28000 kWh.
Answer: 6 kWh
